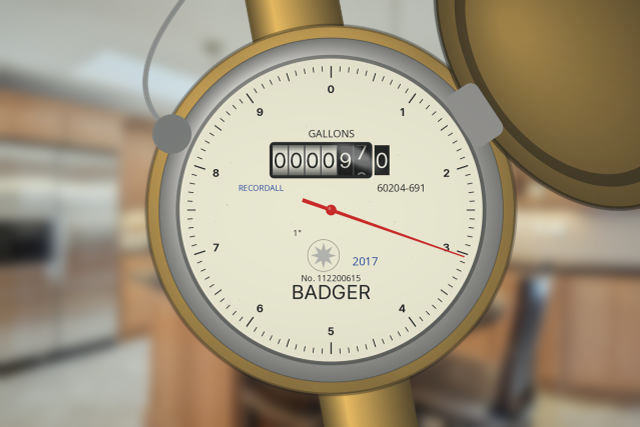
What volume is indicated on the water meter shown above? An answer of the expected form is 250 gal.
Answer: 973.0 gal
